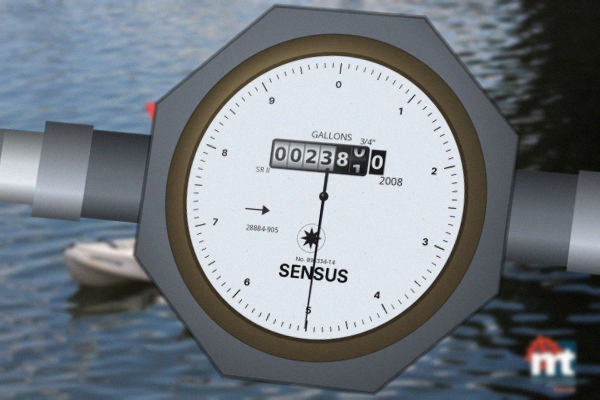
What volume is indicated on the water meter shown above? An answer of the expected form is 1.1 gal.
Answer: 23805.0 gal
